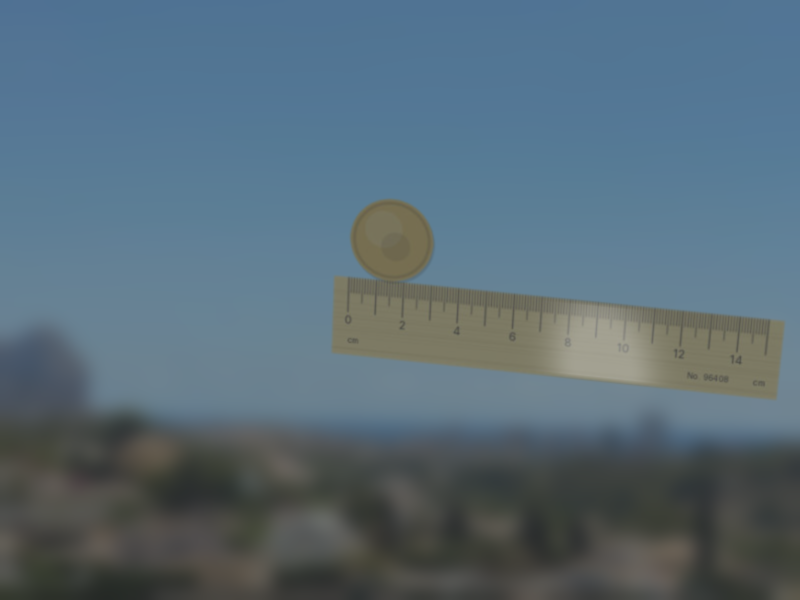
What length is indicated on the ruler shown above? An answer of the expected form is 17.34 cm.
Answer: 3 cm
